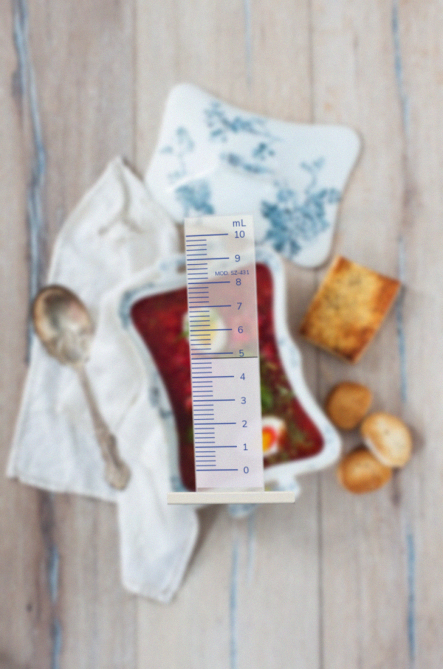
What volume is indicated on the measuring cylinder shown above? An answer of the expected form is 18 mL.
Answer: 4.8 mL
